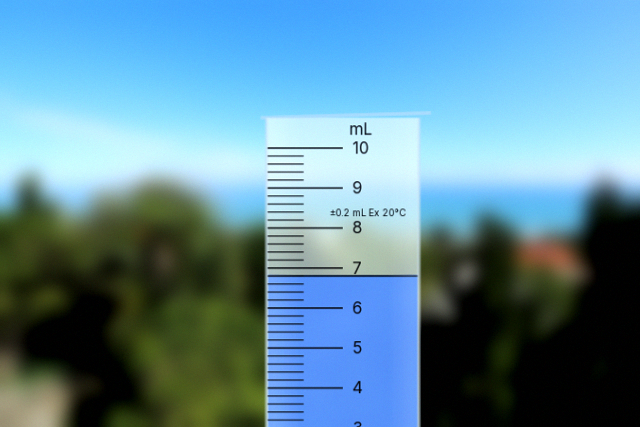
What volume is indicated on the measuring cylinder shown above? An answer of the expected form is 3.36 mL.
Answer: 6.8 mL
